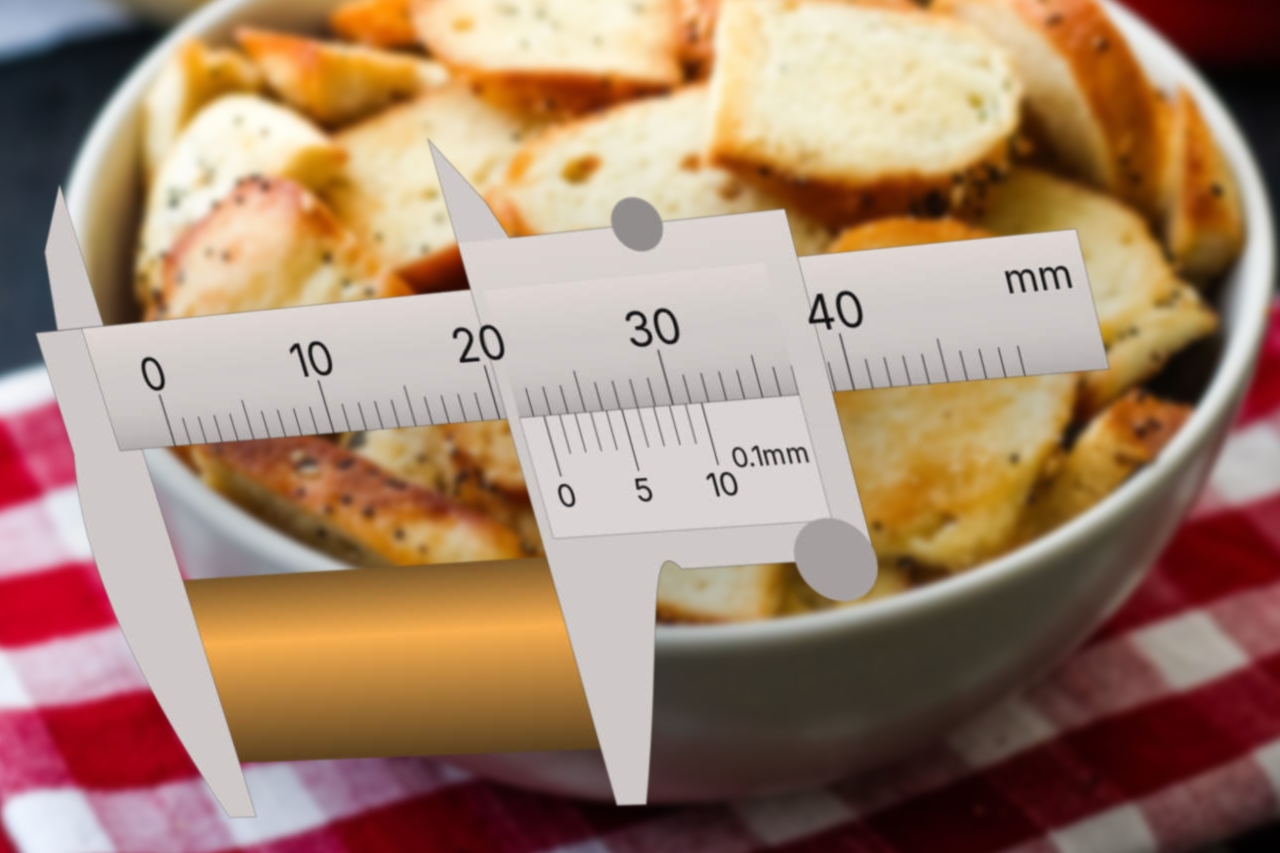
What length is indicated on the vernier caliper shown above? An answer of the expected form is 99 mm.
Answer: 22.6 mm
